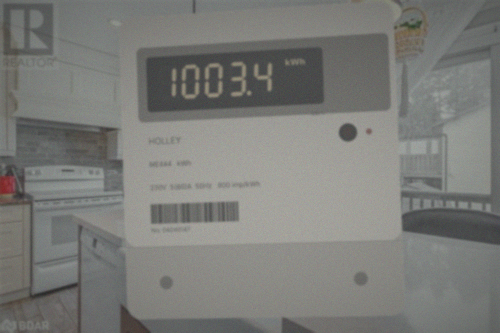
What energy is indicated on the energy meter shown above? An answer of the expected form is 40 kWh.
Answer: 1003.4 kWh
